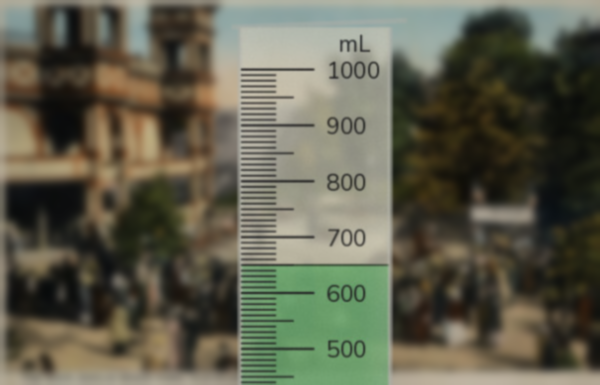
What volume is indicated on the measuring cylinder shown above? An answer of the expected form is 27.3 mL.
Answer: 650 mL
